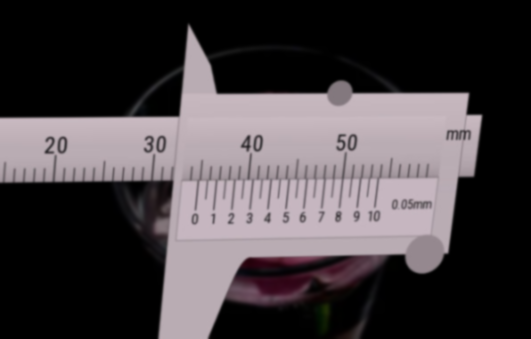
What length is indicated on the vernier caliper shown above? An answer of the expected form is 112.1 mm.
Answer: 34.8 mm
